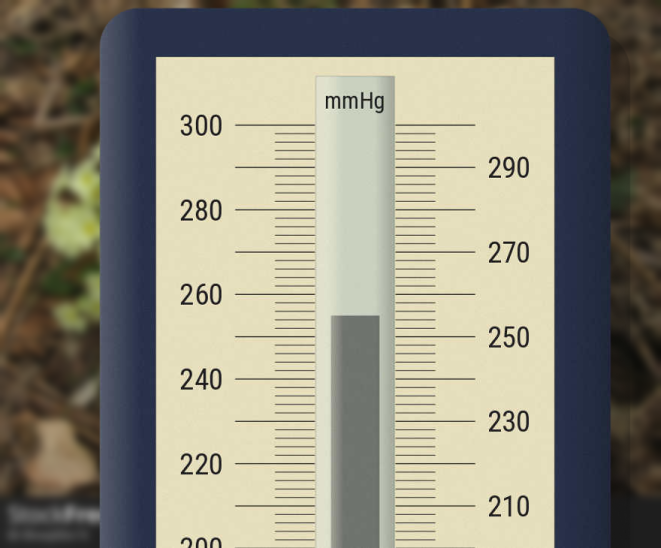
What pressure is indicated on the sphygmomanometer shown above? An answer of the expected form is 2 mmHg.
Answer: 255 mmHg
